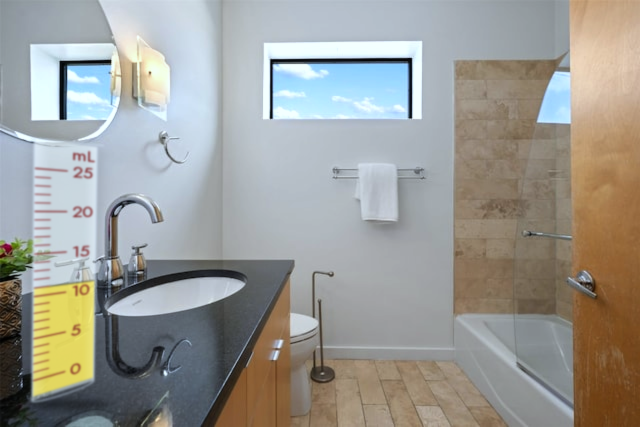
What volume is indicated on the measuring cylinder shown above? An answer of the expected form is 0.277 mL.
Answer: 11 mL
